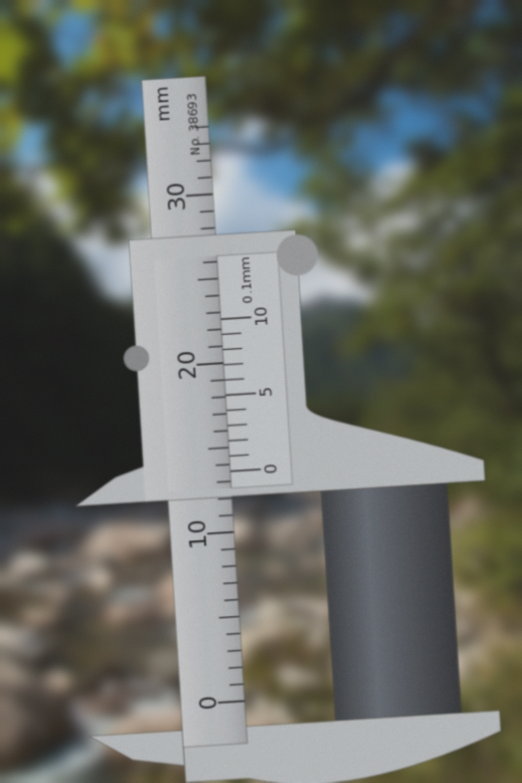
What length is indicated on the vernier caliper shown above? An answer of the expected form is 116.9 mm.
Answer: 13.6 mm
